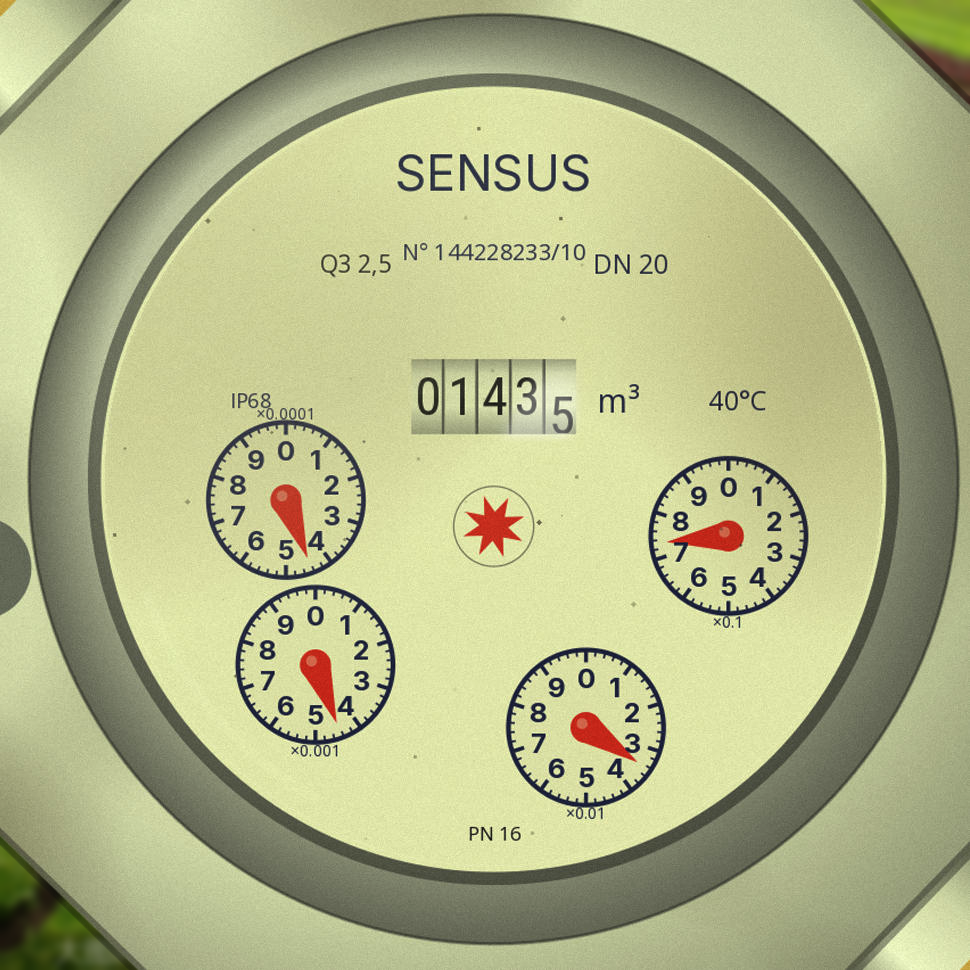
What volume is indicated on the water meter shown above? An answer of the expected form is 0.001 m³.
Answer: 1434.7344 m³
